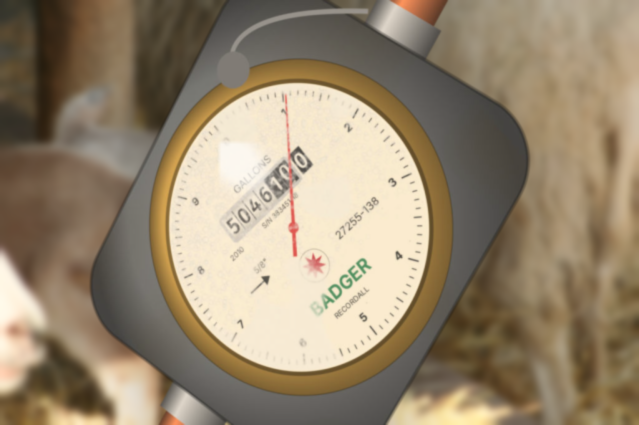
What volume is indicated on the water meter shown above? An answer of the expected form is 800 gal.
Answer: 5046101.0 gal
